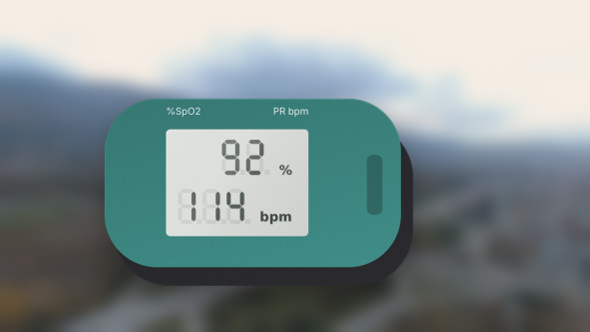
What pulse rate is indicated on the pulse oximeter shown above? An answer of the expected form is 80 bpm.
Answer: 114 bpm
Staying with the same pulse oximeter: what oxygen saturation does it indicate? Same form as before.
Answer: 92 %
